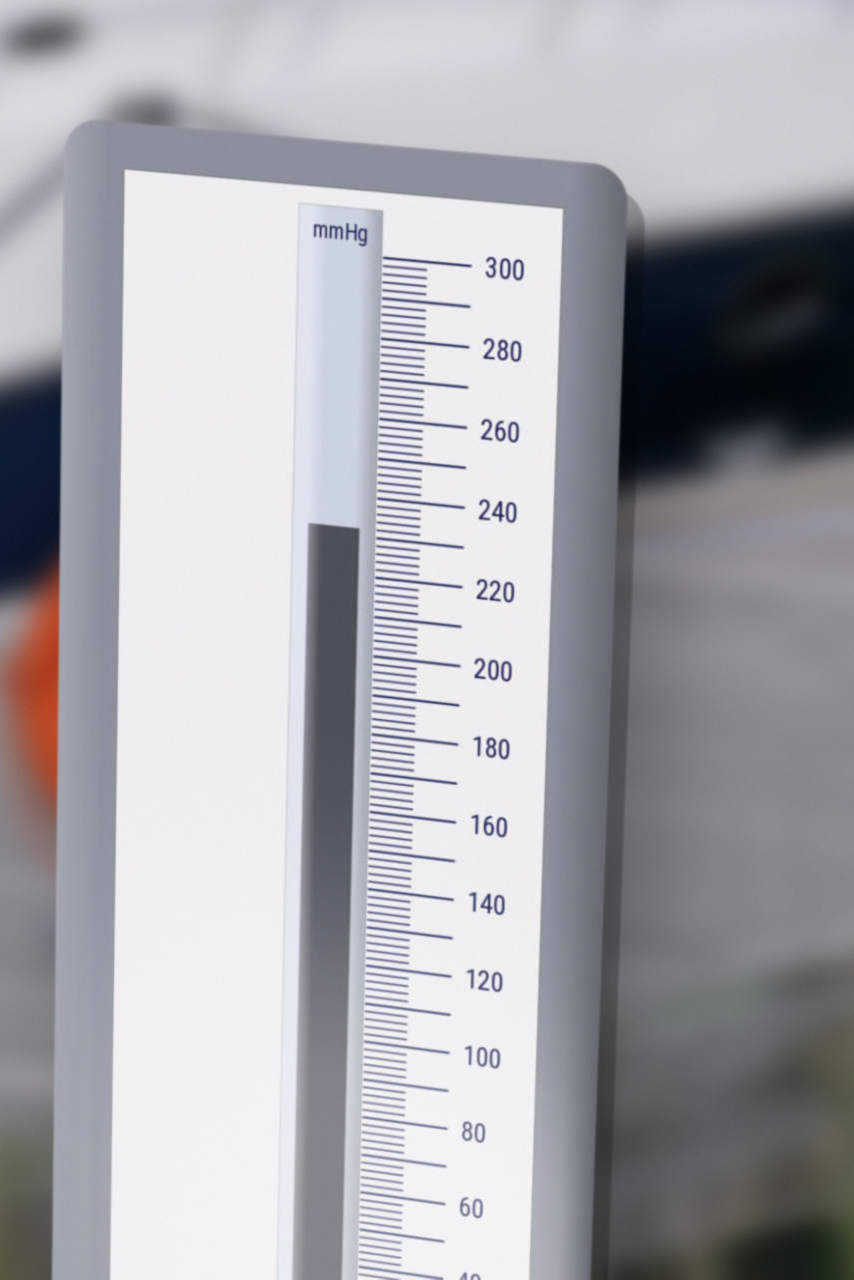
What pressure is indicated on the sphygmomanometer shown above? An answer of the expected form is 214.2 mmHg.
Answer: 232 mmHg
